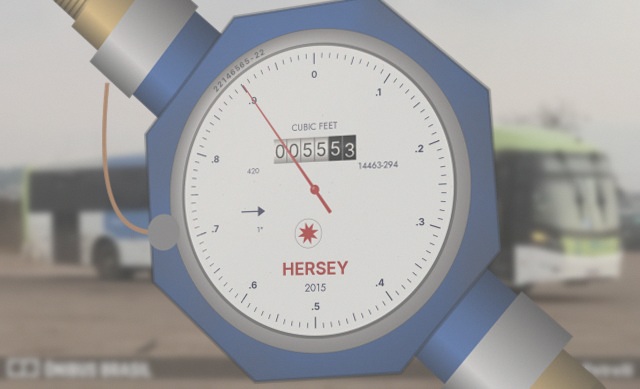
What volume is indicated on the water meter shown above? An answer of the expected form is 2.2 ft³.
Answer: 5552.90 ft³
